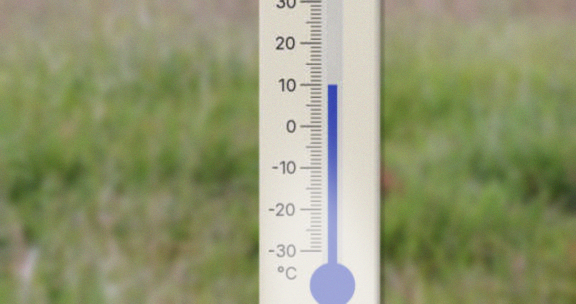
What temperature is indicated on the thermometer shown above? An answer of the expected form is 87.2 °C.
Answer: 10 °C
